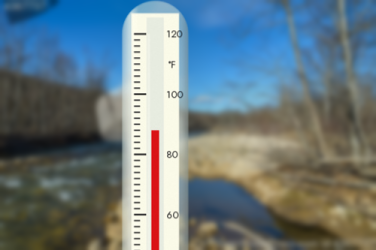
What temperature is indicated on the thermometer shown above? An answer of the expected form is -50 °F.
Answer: 88 °F
